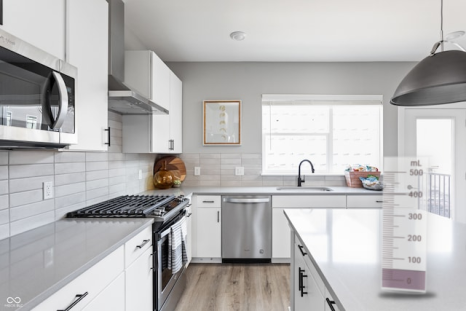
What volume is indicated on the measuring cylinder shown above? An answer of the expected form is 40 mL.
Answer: 50 mL
